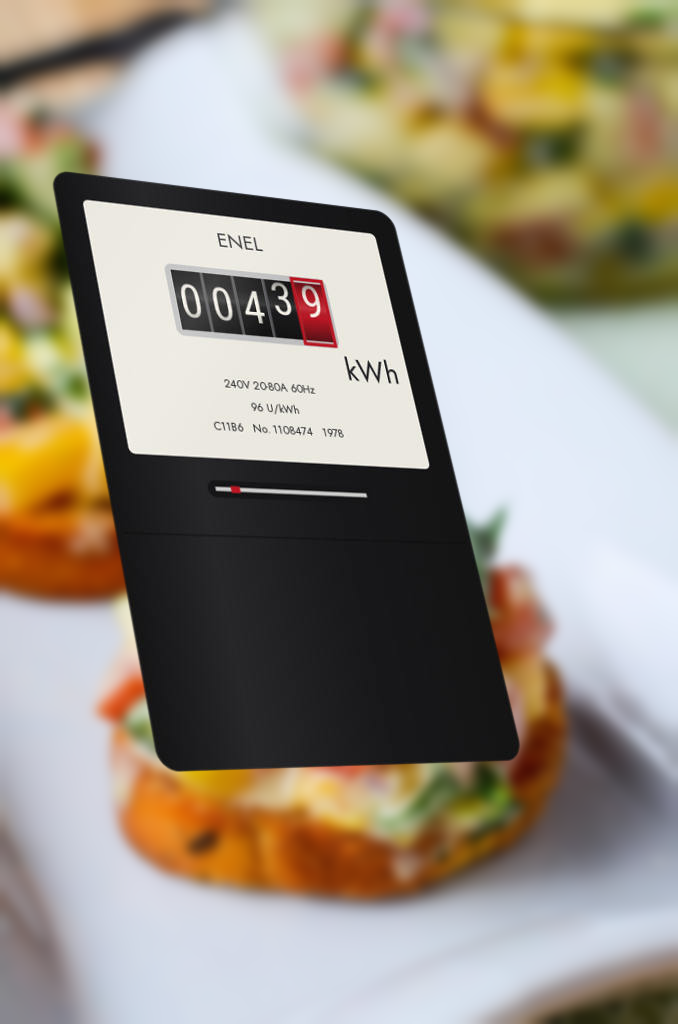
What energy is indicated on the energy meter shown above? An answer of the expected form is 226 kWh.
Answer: 43.9 kWh
